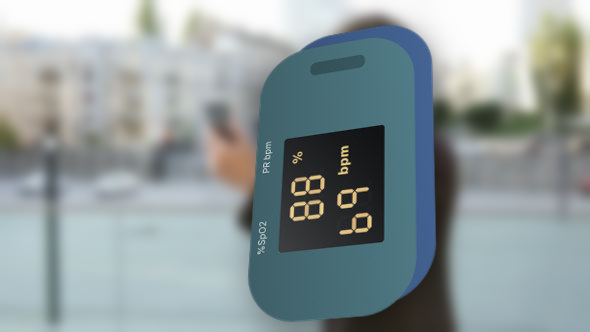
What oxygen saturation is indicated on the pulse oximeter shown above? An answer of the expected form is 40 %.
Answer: 88 %
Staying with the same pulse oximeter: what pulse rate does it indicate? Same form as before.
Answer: 69 bpm
